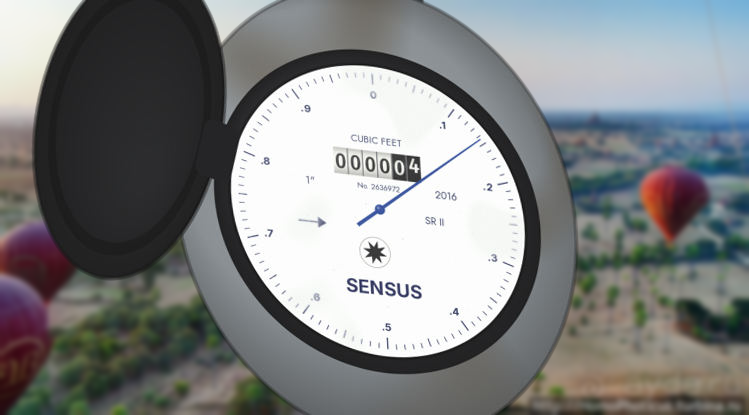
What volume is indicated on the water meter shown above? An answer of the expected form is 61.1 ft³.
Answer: 4.14 ft³
